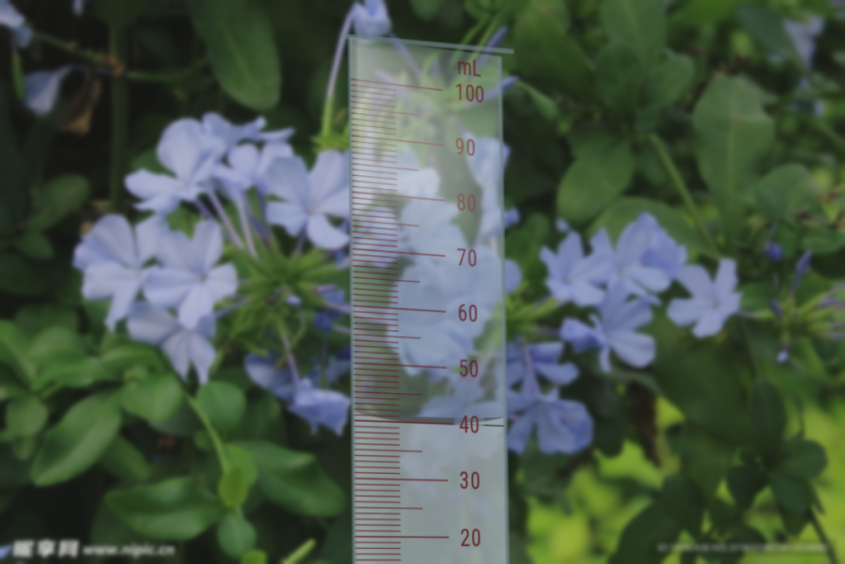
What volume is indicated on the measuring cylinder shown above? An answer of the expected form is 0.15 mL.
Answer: 40 mL
